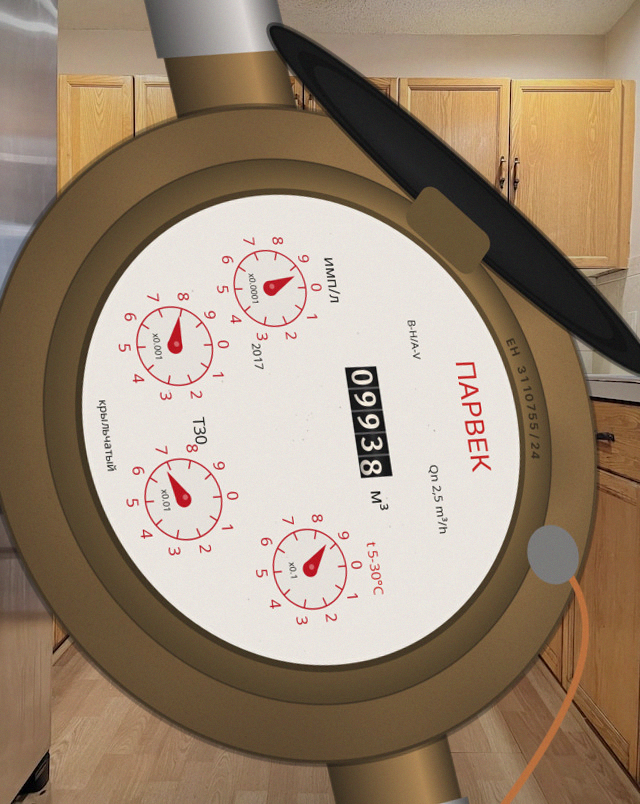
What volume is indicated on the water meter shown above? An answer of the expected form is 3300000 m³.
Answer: 9937.8679 m³
